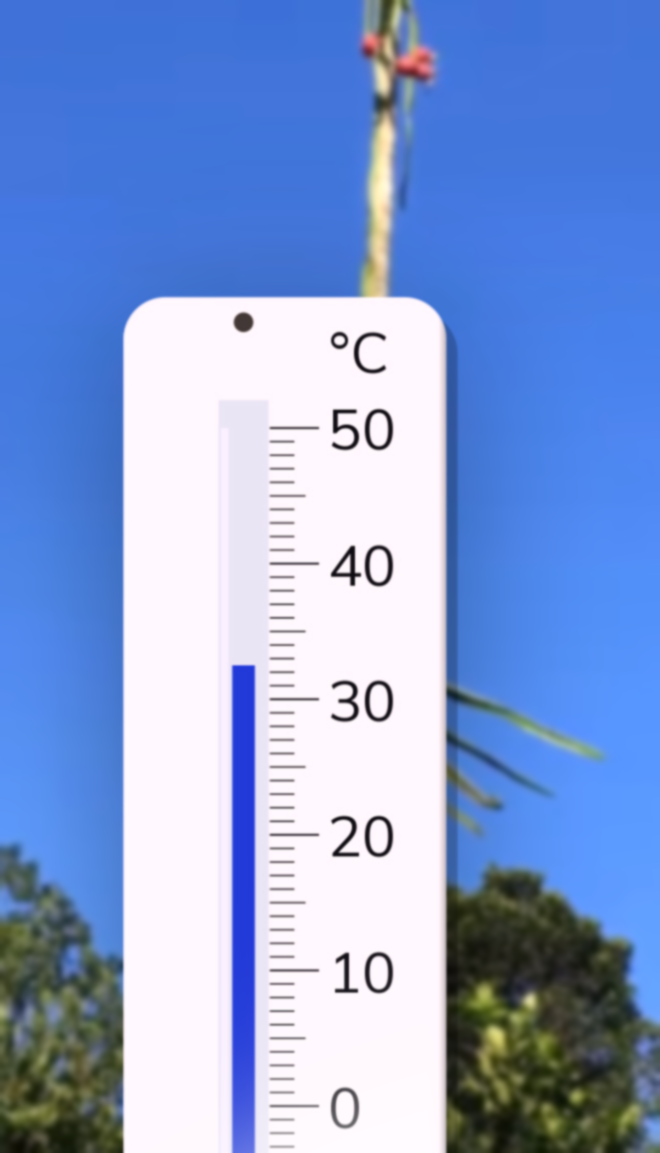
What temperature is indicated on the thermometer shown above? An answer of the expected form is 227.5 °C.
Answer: 32.5 °C
